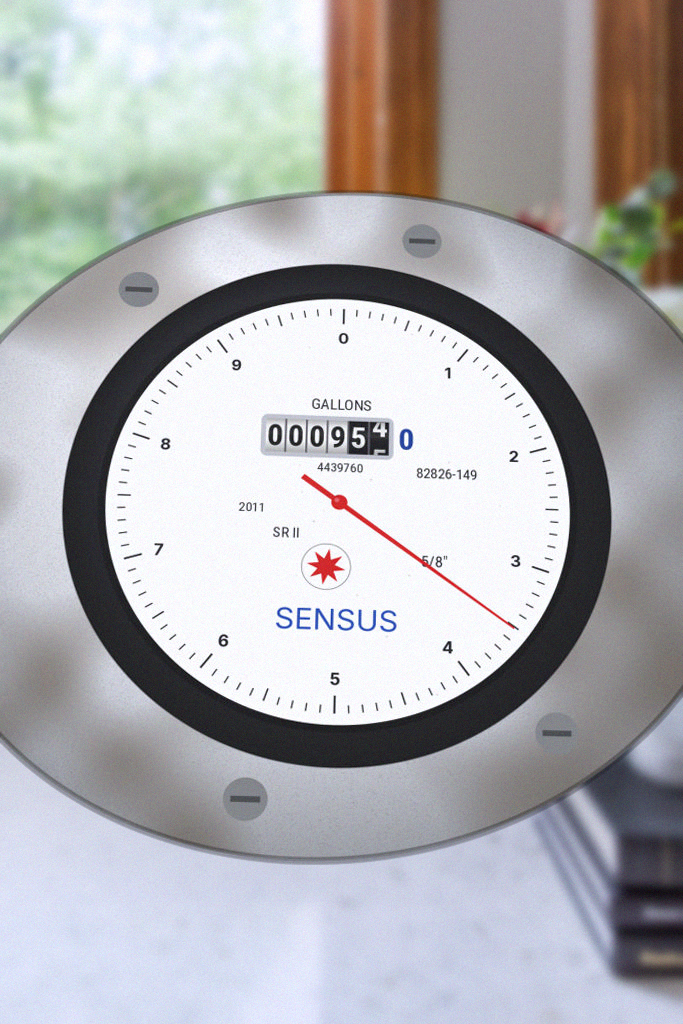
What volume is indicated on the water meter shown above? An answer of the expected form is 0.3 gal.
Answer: 9543.5 gal
